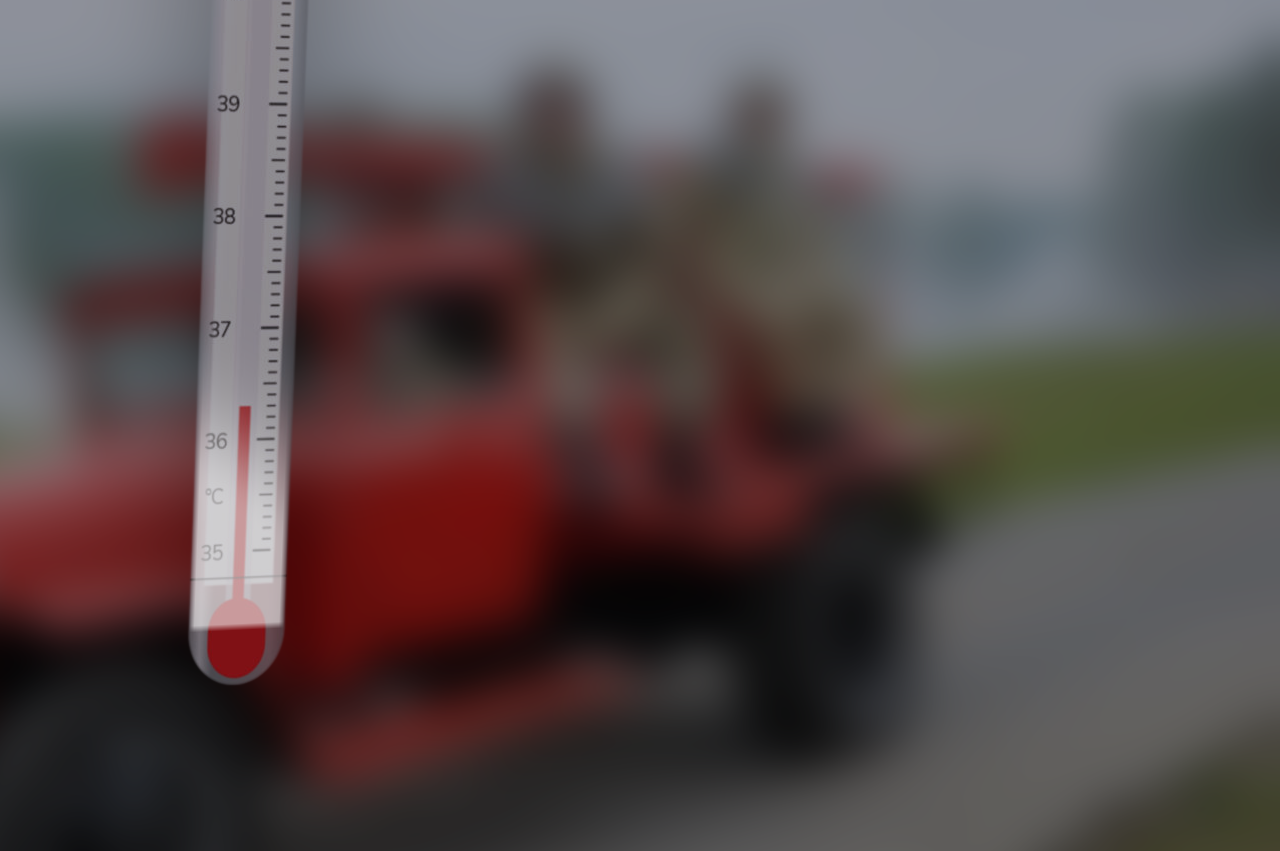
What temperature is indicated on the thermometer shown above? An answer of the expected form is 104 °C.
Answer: 36.3 °C
